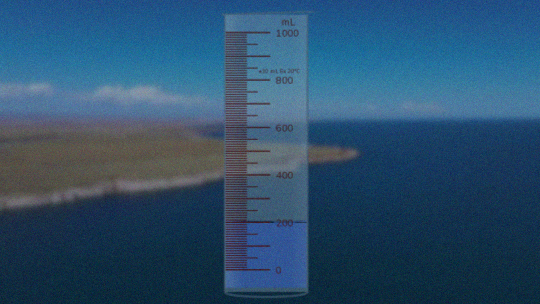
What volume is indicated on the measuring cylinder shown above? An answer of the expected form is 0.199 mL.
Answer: 200 mL
